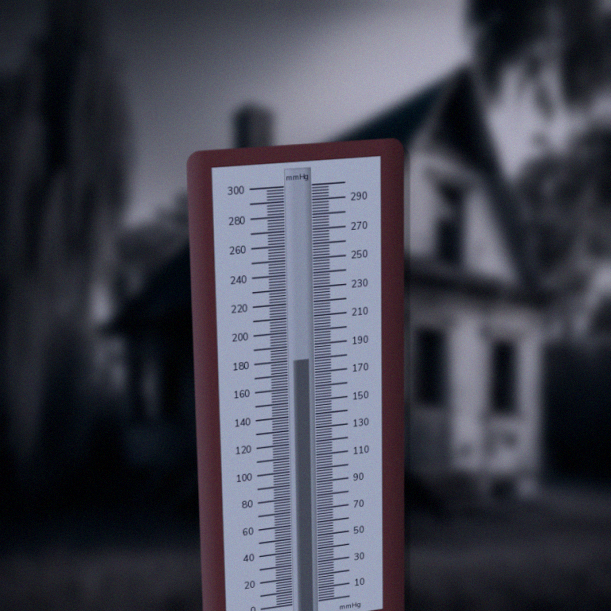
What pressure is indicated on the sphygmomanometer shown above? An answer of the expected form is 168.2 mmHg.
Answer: 180 mmHg
